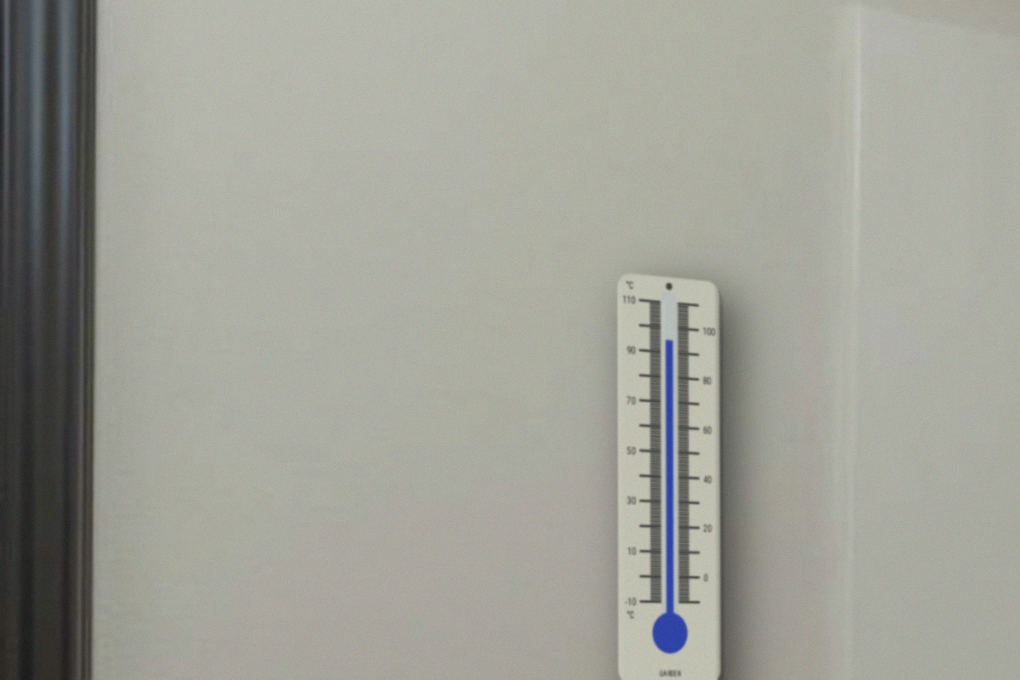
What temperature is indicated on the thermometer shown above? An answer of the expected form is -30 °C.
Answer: 95 °C
